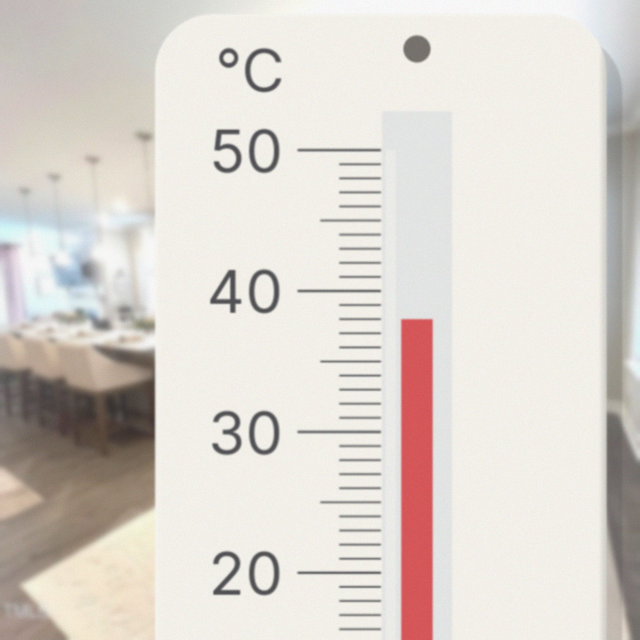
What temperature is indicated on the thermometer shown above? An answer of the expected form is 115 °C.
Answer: 38 °C
